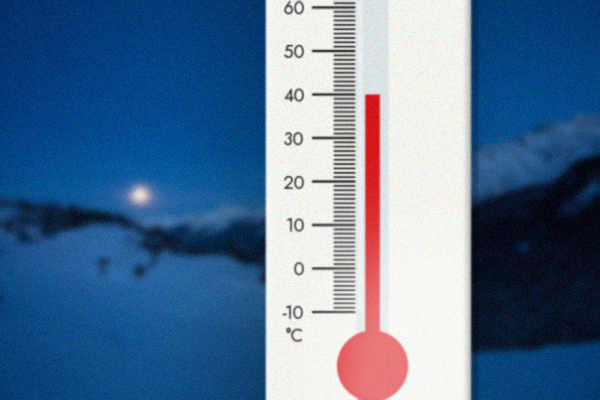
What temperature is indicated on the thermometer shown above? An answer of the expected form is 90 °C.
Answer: 40 °C
